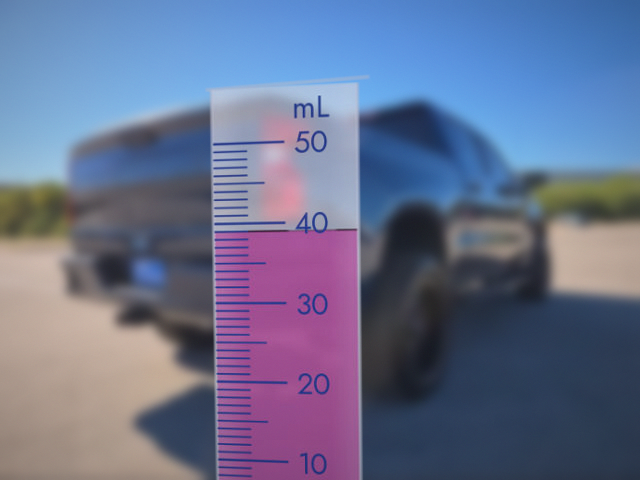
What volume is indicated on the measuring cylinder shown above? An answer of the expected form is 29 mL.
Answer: 39 mL
